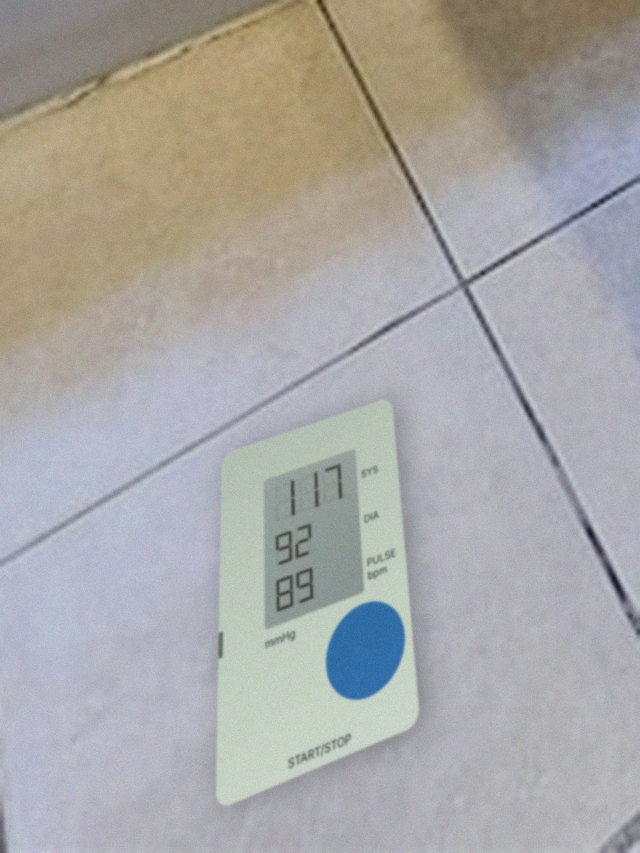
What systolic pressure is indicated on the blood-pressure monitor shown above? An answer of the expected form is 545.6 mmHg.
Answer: 117 mmHg
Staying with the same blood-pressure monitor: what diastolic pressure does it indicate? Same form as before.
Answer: 92 mmHg
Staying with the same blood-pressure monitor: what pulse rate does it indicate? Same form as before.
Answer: 89 bpm
